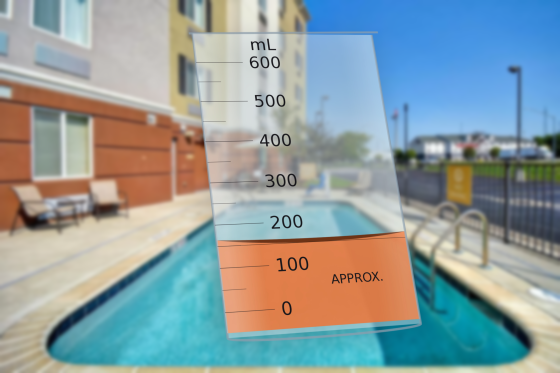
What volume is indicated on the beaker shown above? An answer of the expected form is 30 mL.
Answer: 150 mL
